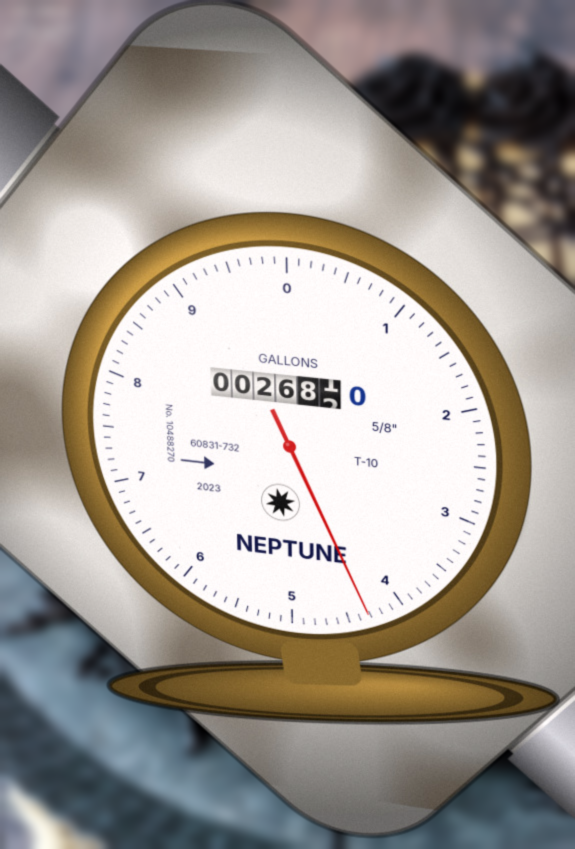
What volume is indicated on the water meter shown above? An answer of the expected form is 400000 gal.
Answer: 26814.3 gal
